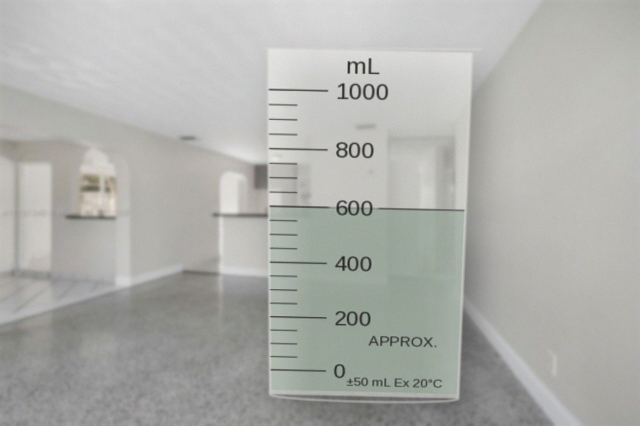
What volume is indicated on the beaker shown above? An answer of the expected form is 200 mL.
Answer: 600 mL
